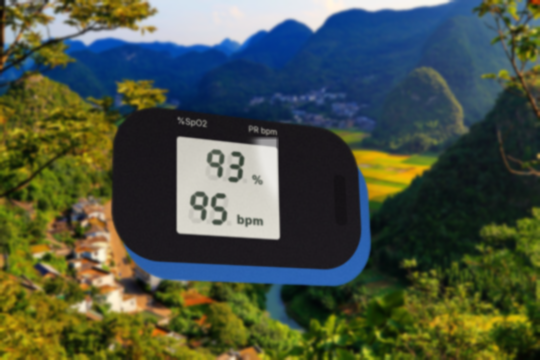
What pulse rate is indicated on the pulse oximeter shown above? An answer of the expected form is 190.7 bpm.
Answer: 95 bpm
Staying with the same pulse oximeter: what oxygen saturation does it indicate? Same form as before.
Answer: 93 %
